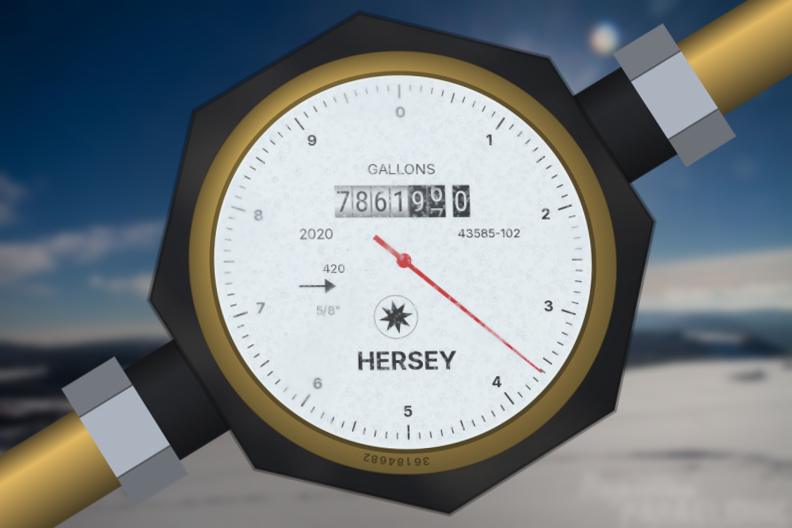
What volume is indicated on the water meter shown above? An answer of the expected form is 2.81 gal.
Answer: 7861963.6 gal
